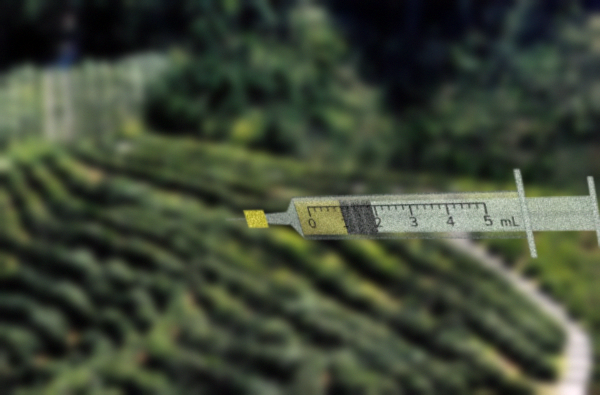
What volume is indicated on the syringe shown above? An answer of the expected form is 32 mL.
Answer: 1 mL
